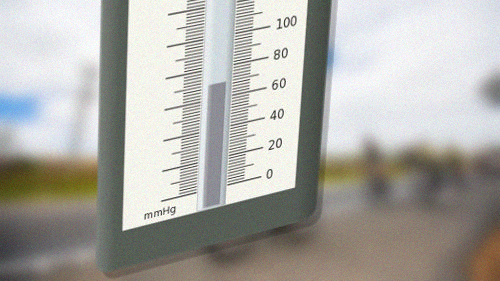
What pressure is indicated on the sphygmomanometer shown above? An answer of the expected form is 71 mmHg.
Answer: 70 mmHg
